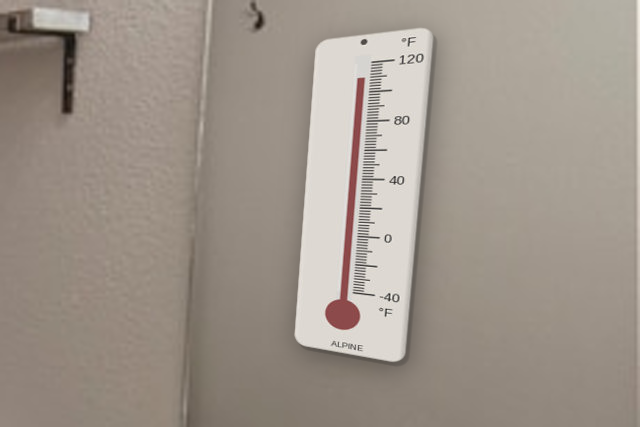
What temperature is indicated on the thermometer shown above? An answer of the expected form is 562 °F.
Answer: 110 °F
